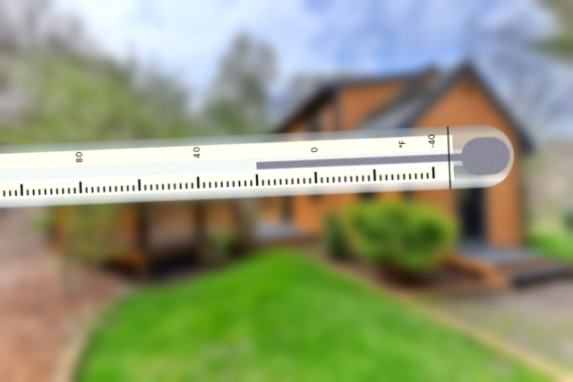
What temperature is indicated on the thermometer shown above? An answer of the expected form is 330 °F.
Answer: 20 °F
